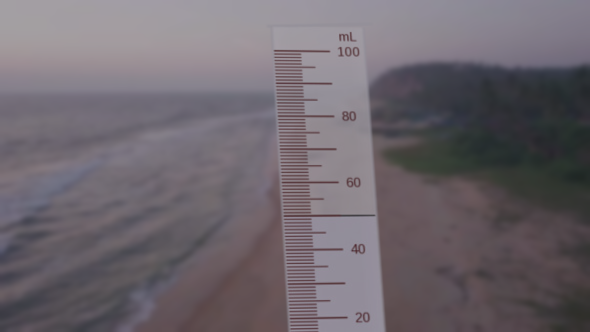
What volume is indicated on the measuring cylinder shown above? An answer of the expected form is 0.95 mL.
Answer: 50 mL
